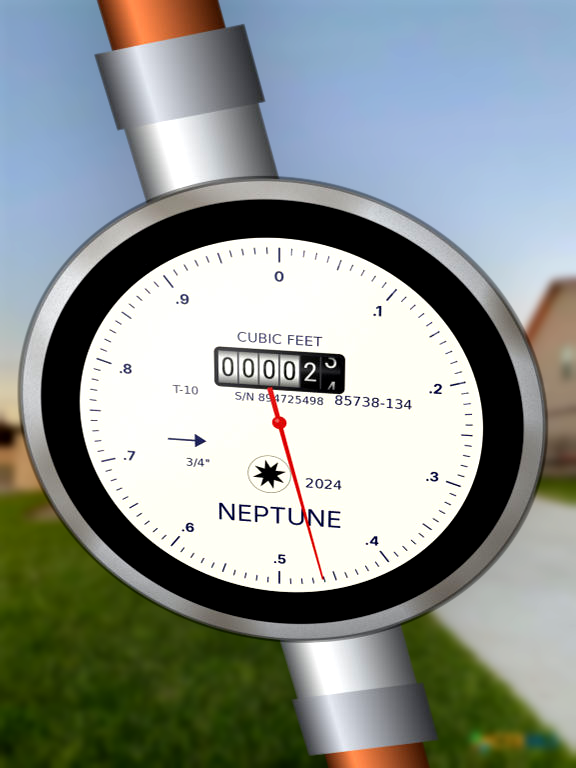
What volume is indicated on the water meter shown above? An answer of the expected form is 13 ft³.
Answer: 23.46 ft³
